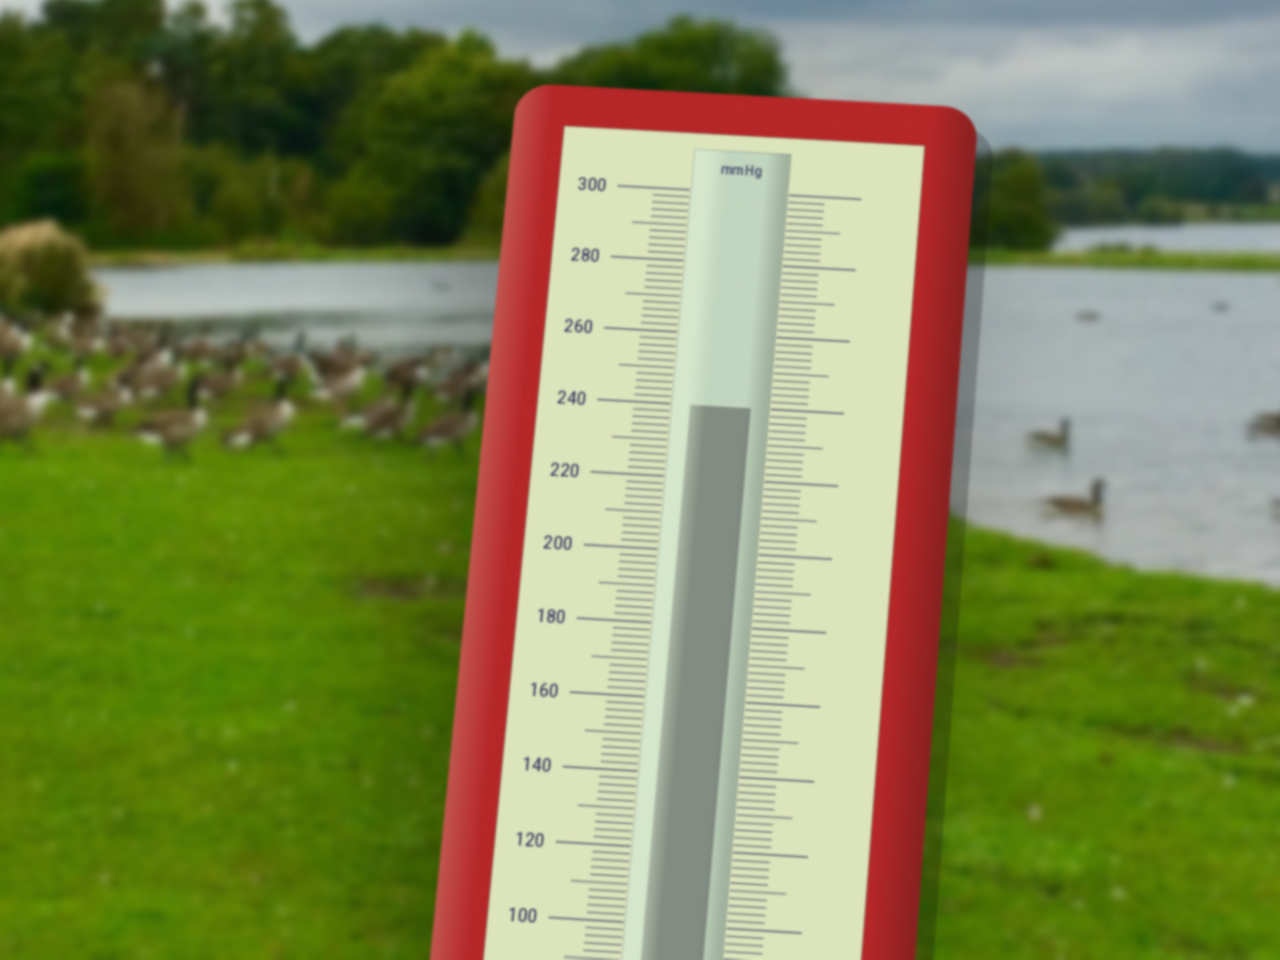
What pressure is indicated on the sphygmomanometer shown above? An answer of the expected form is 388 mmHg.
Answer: 240 mmHg
